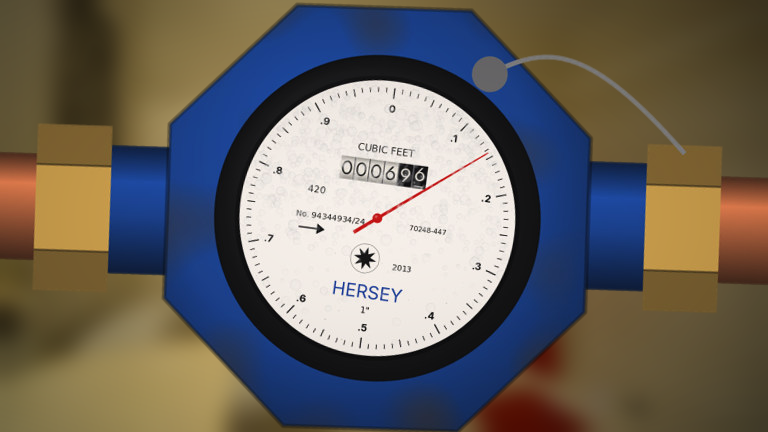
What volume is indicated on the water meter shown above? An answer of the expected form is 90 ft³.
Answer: 696.14 ft³
